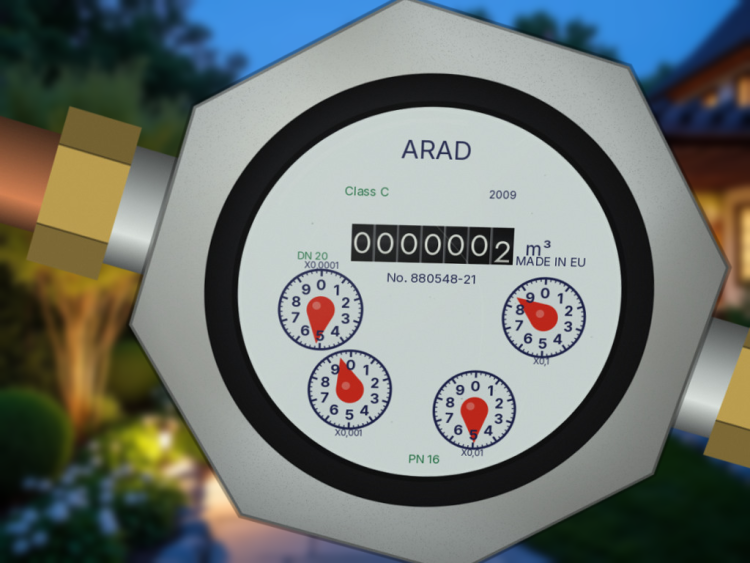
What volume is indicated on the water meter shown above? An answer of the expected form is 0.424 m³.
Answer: 1.8495 m³
